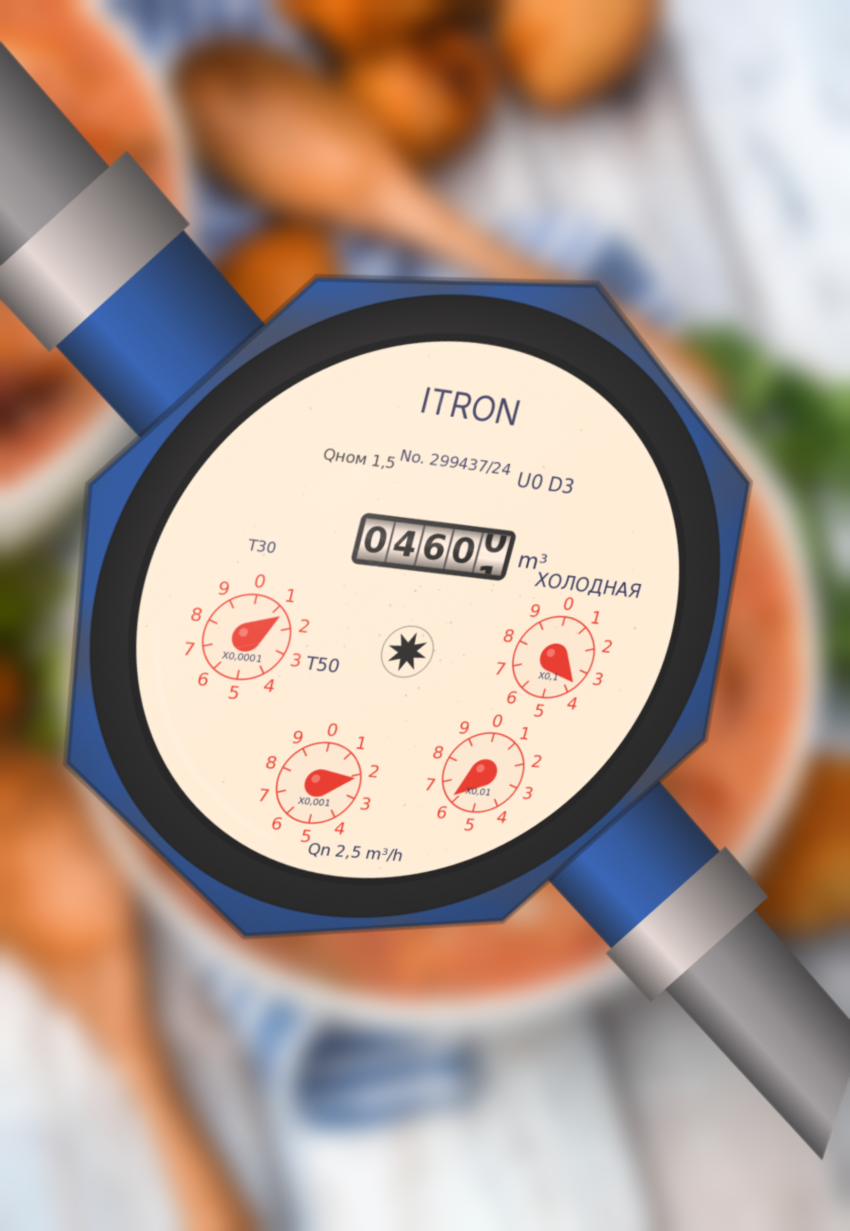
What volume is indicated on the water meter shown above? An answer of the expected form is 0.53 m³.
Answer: 4600.3621 m³
